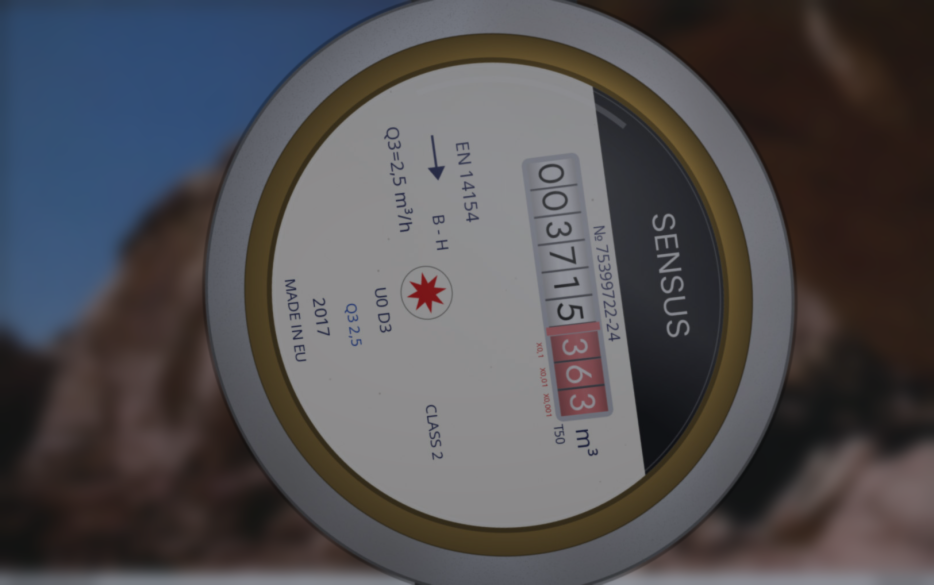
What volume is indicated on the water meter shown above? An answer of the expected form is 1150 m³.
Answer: 3715.363 m³
